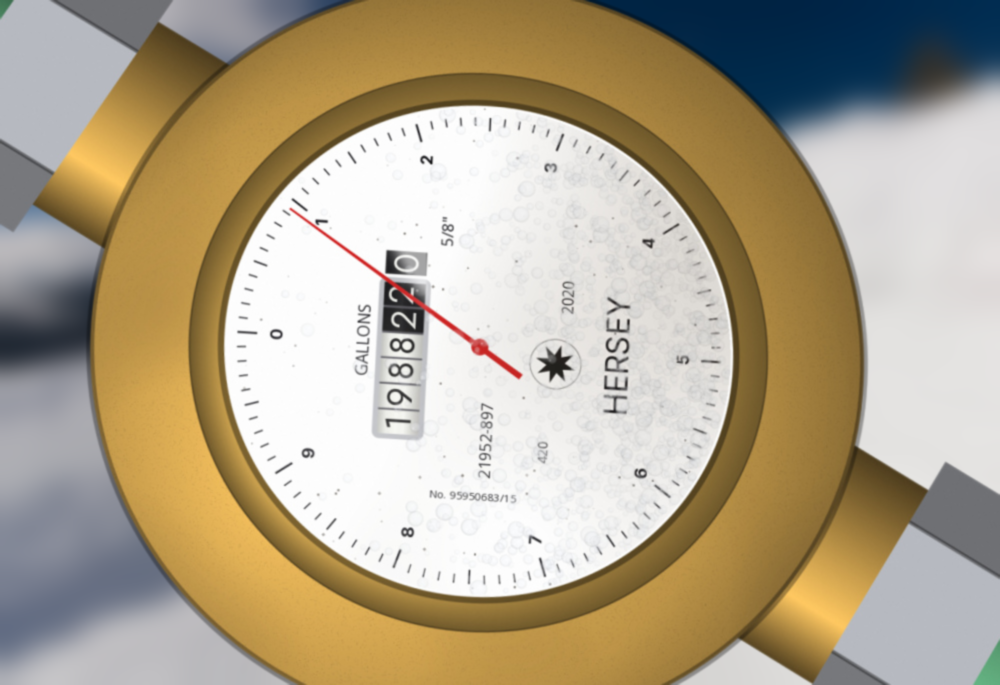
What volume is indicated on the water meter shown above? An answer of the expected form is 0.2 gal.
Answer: 1988220.9 gal
